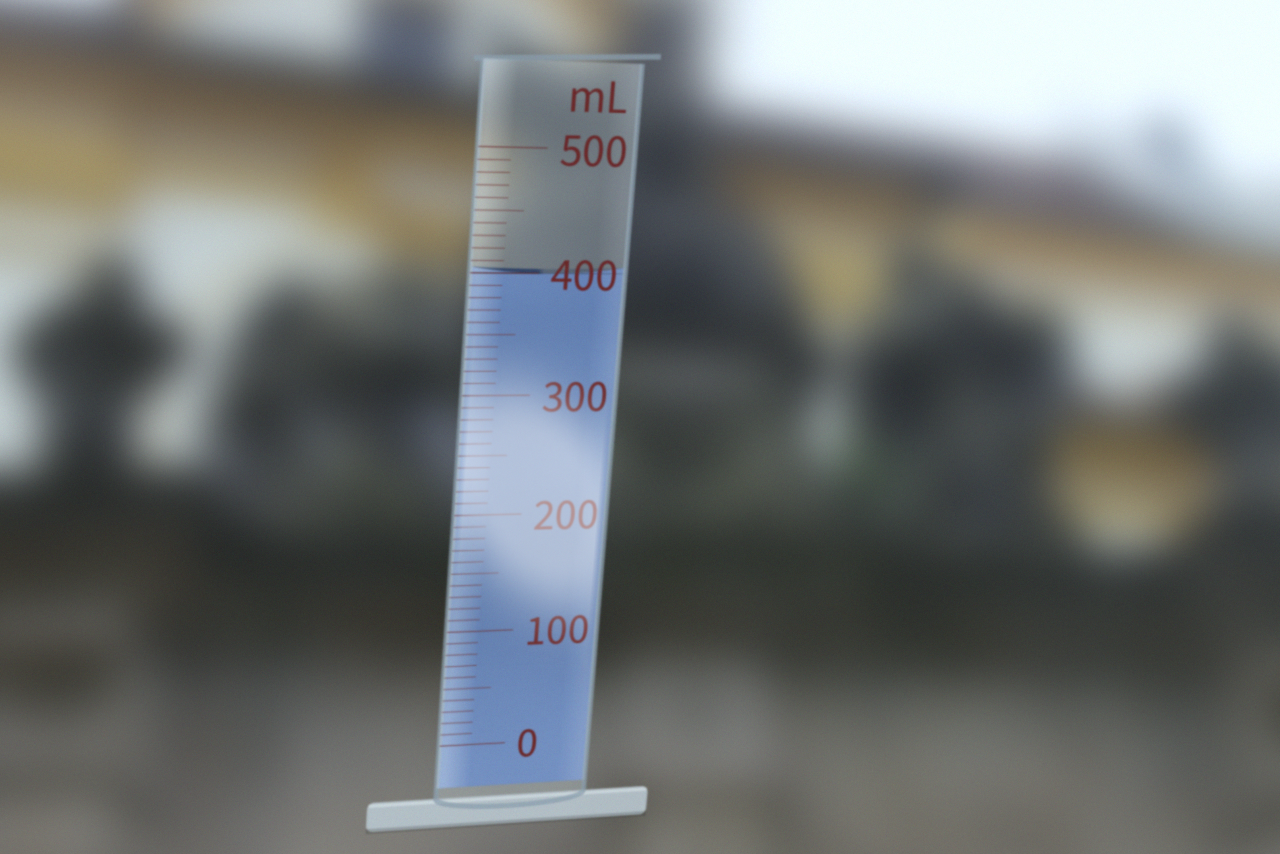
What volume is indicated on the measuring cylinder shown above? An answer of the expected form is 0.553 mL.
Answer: 400 mL
